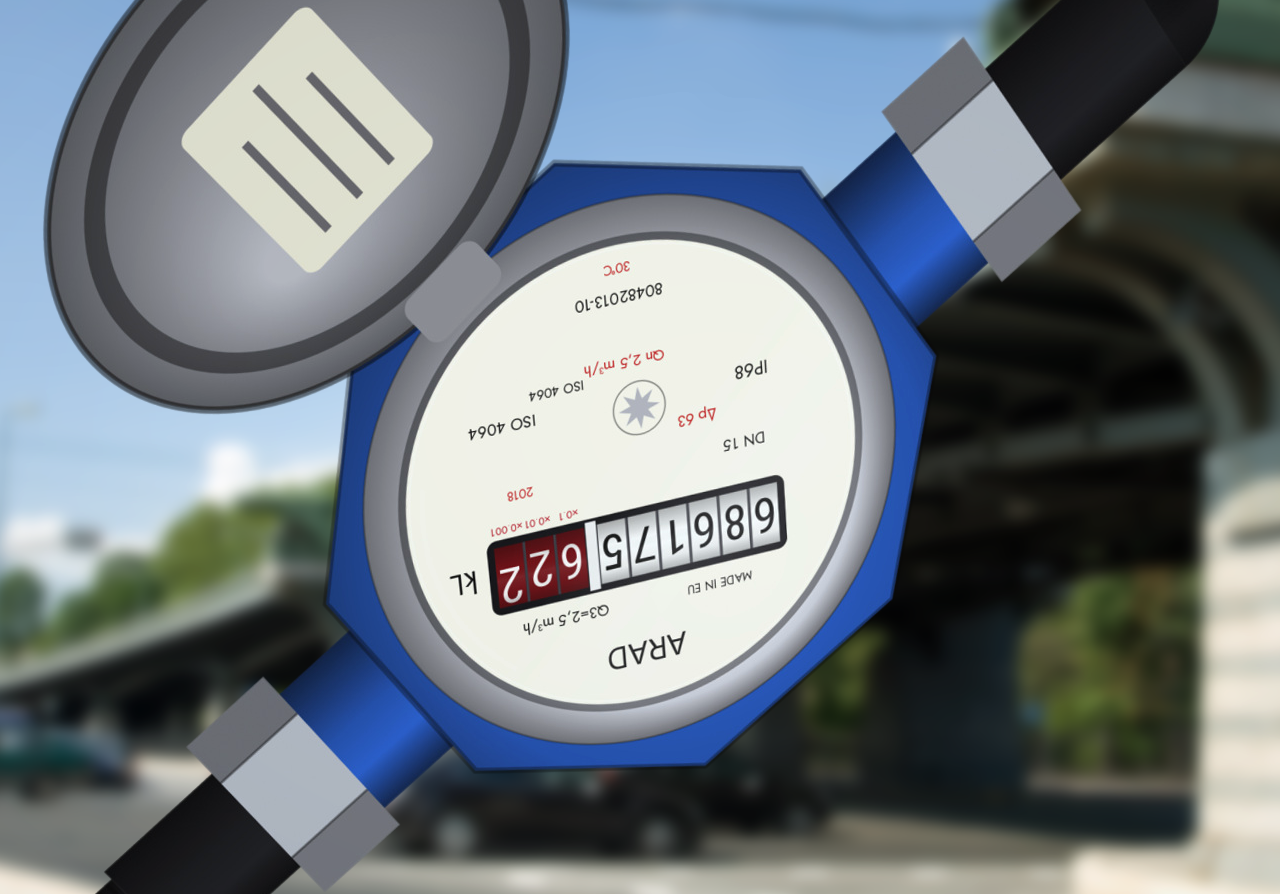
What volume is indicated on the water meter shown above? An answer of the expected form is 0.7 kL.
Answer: 686175.622 kL
